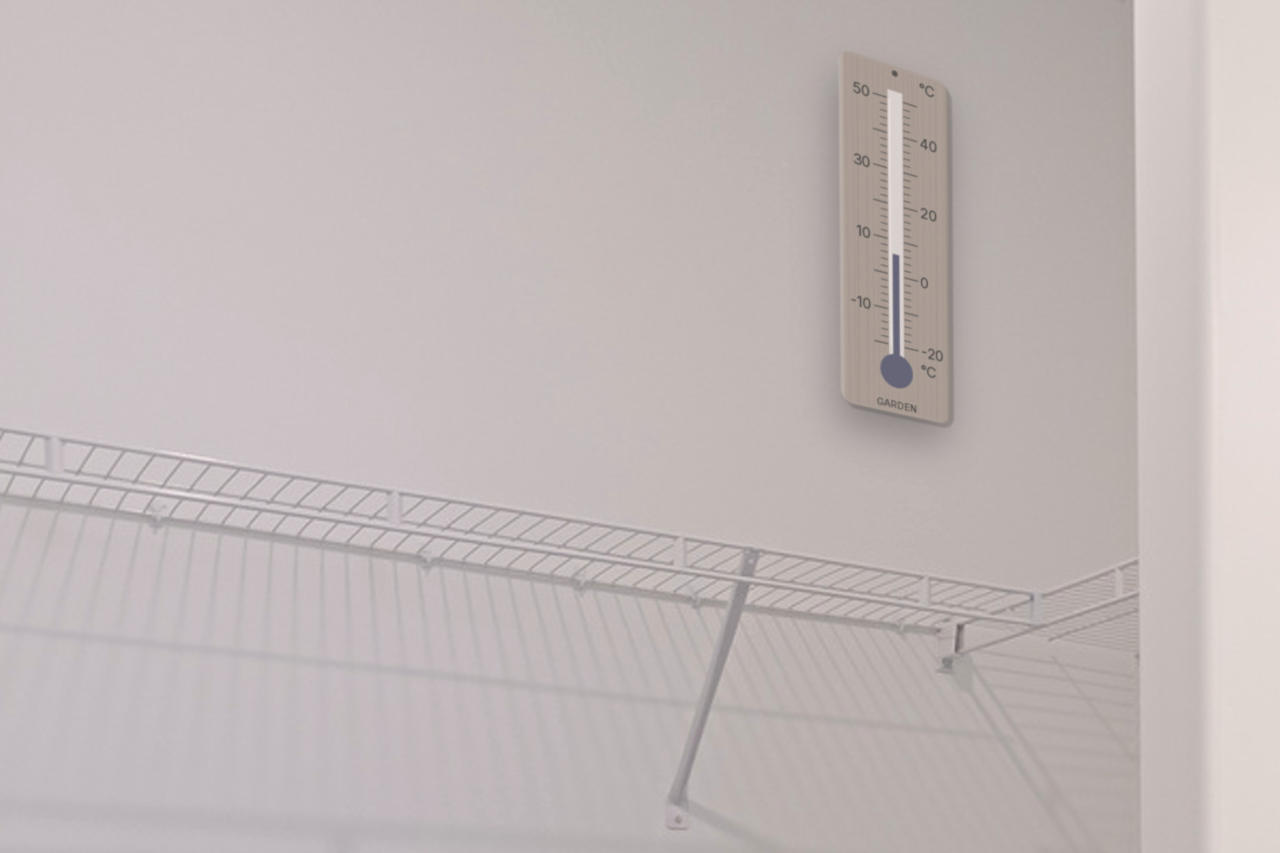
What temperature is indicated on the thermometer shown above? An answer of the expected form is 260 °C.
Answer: 6 °C
